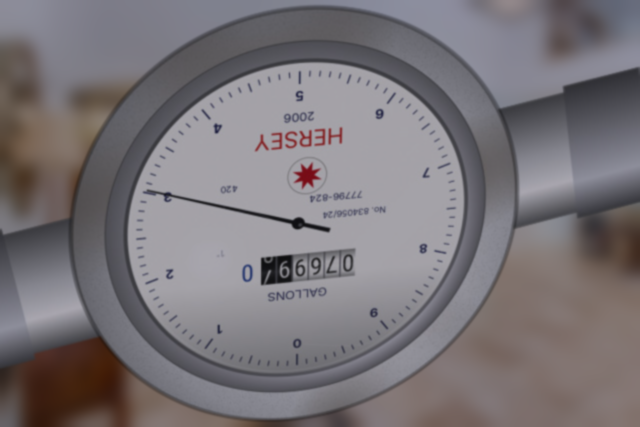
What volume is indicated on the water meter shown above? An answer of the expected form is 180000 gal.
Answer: 769973.0 gal
